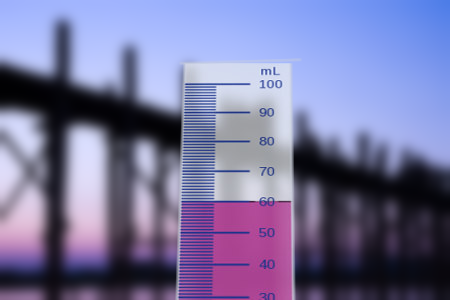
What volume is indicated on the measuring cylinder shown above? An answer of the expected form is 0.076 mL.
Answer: 60 mL
